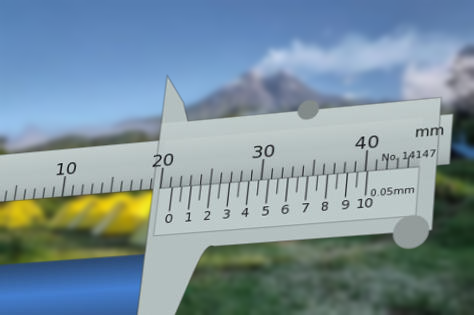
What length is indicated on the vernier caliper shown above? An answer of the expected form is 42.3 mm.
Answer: 21.2 mm
